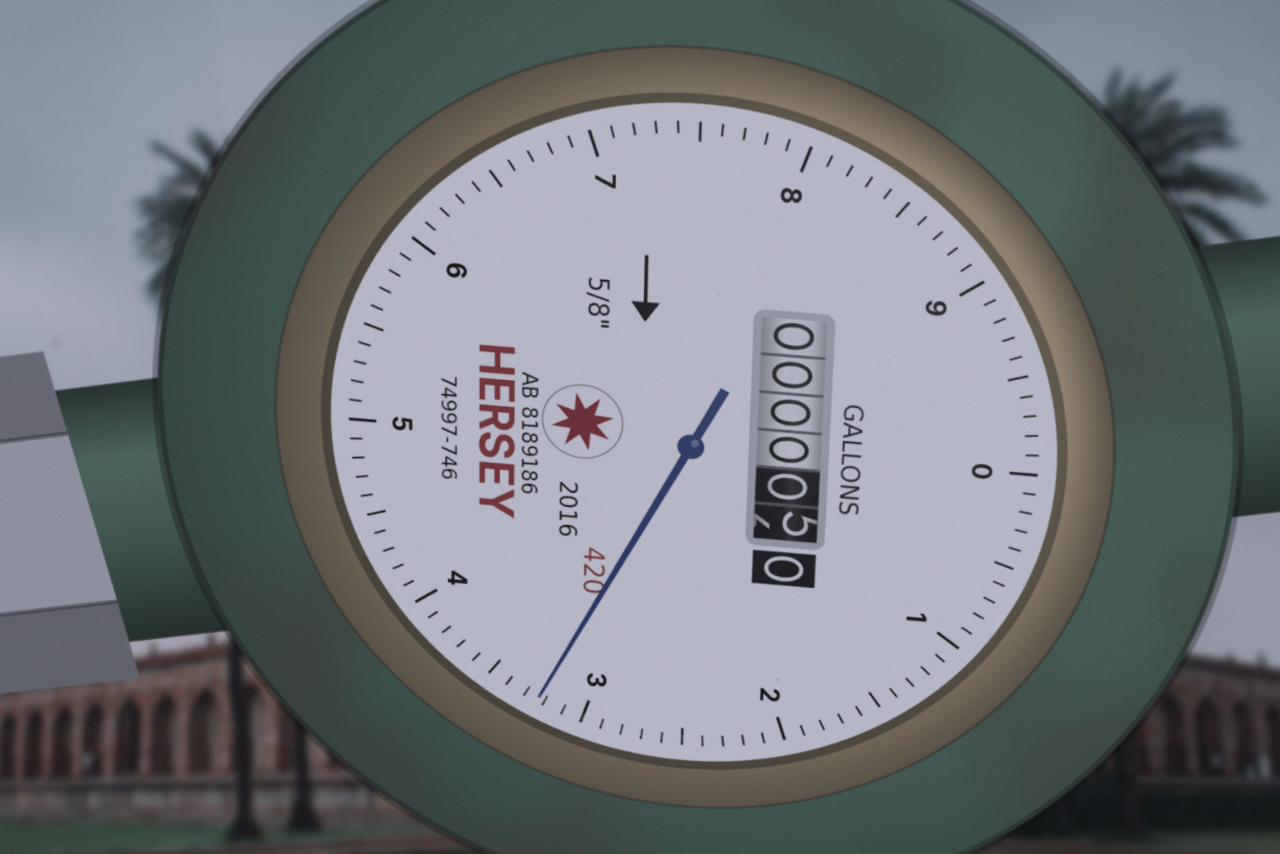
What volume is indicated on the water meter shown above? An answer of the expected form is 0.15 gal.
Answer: 53.2 gal
